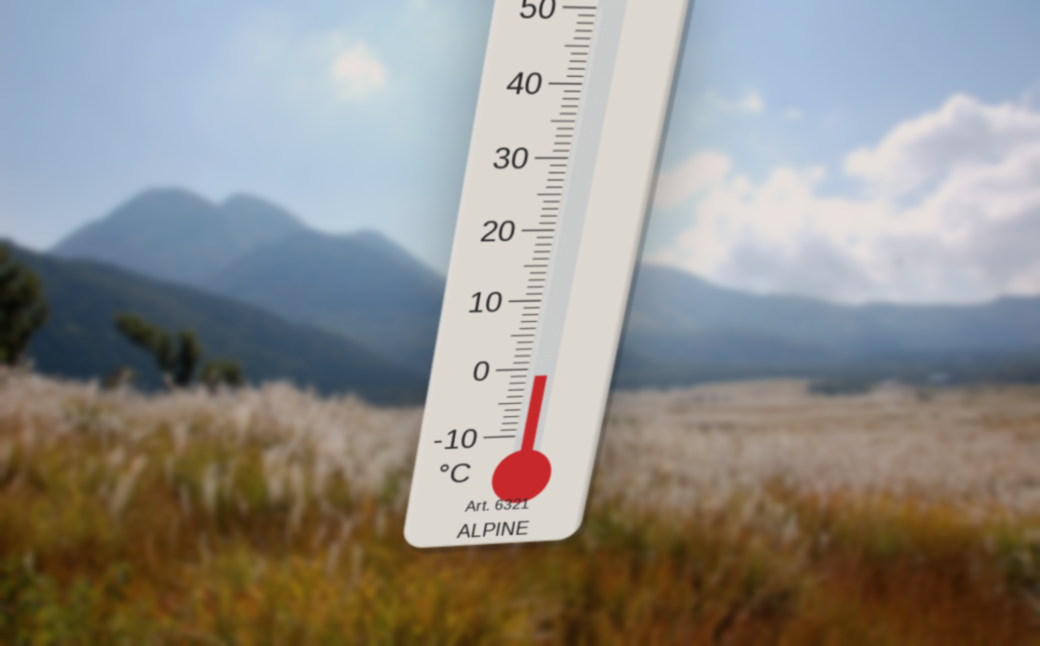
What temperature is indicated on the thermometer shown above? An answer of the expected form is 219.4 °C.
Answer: -1 °C
